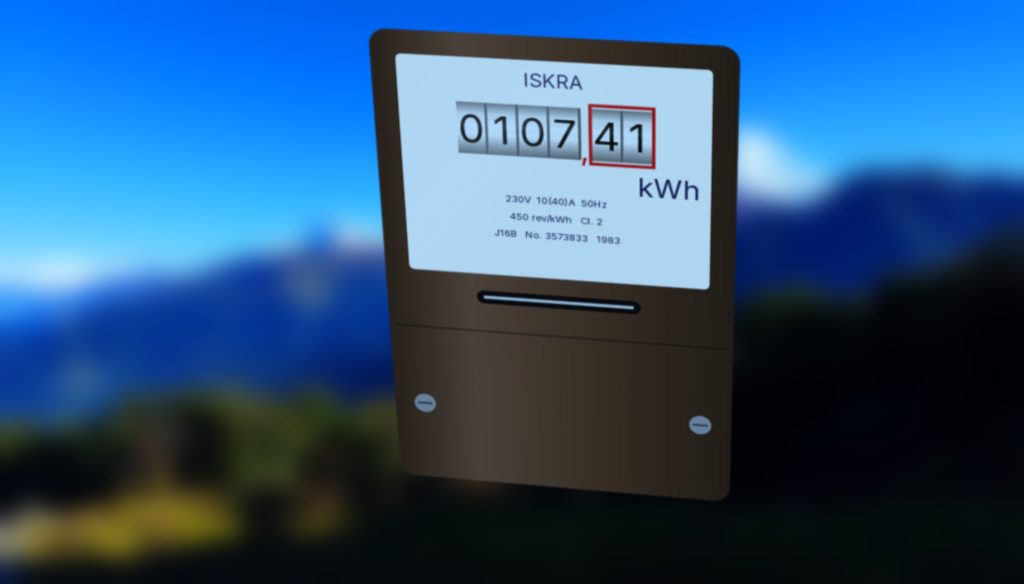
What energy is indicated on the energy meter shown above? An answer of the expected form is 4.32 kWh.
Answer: 107.41 kWh
